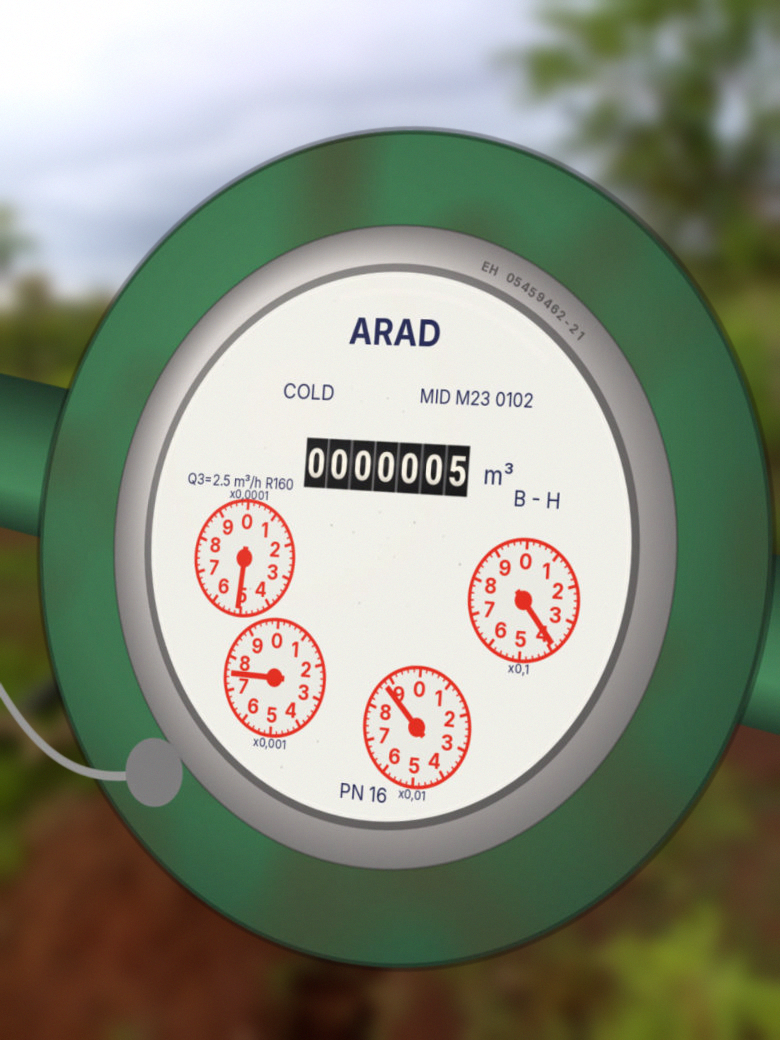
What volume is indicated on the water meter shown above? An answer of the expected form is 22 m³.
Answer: 5.3875 m³
